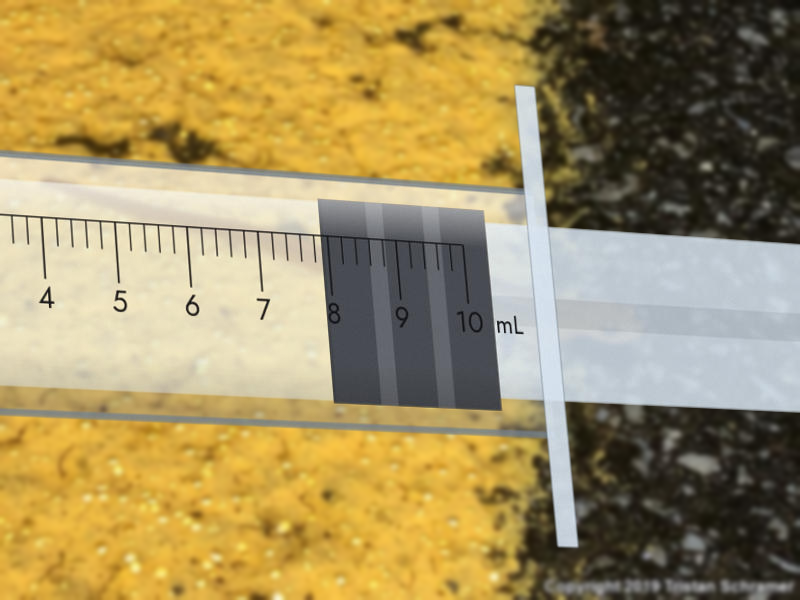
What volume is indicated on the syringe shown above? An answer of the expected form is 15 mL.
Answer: 7.9 mL
